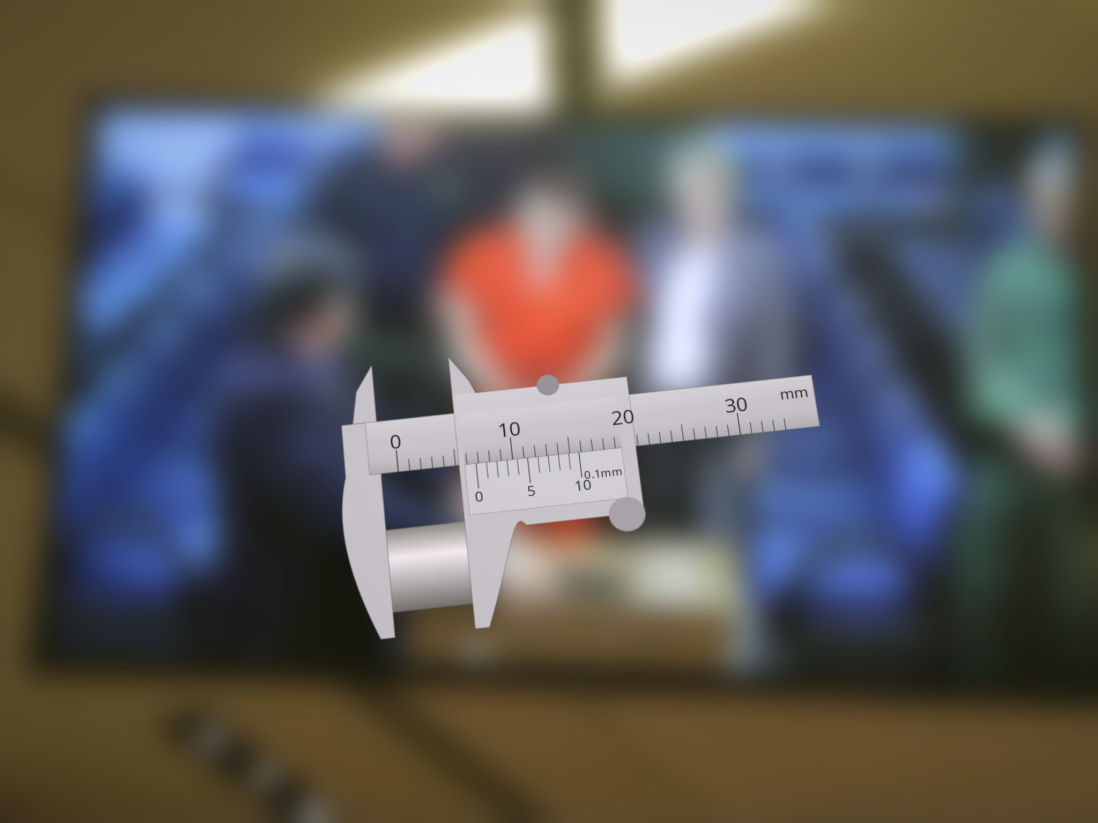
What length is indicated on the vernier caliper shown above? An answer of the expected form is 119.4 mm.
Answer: 6.8 mm
